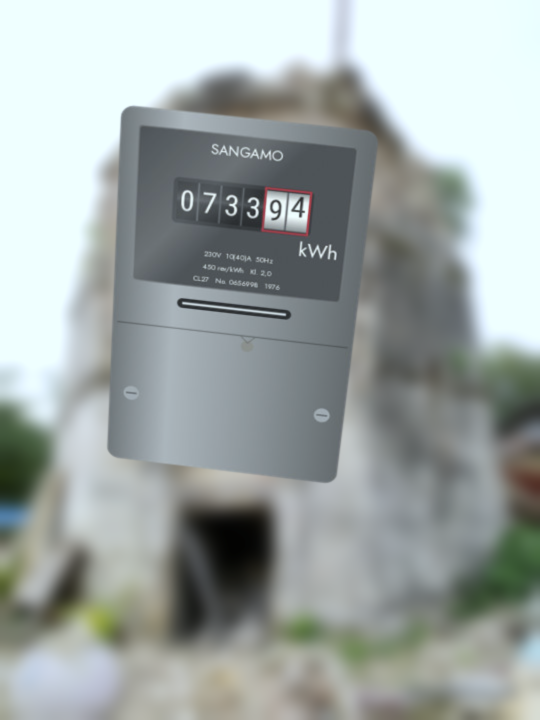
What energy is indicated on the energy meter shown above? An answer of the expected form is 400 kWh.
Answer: 733.94 kWh
